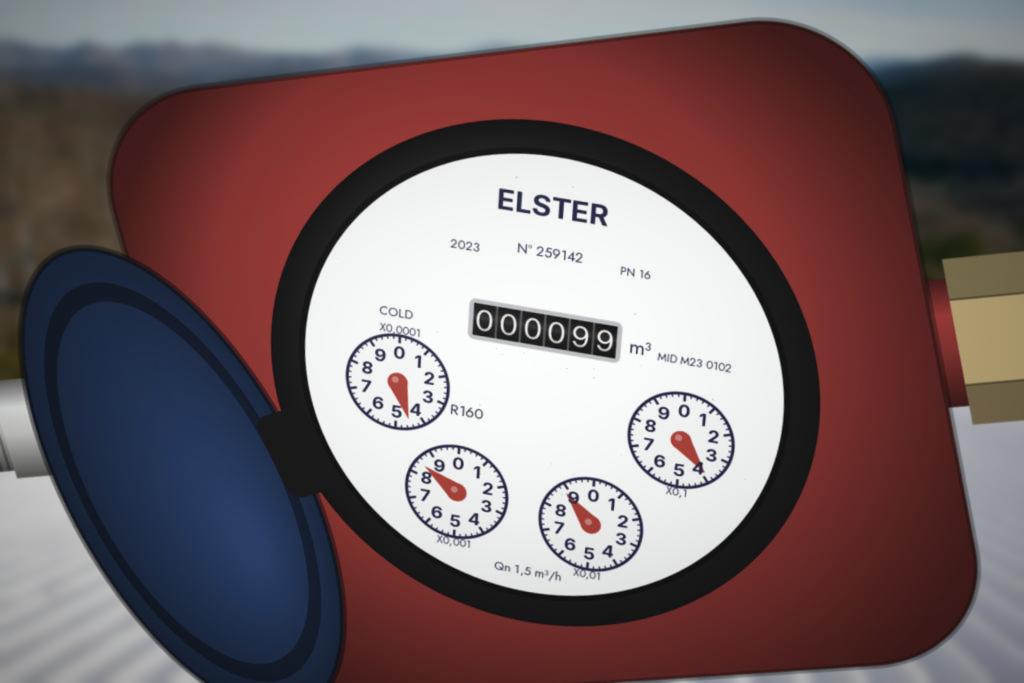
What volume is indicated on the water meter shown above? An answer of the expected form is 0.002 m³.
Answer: 99.3884 m³
